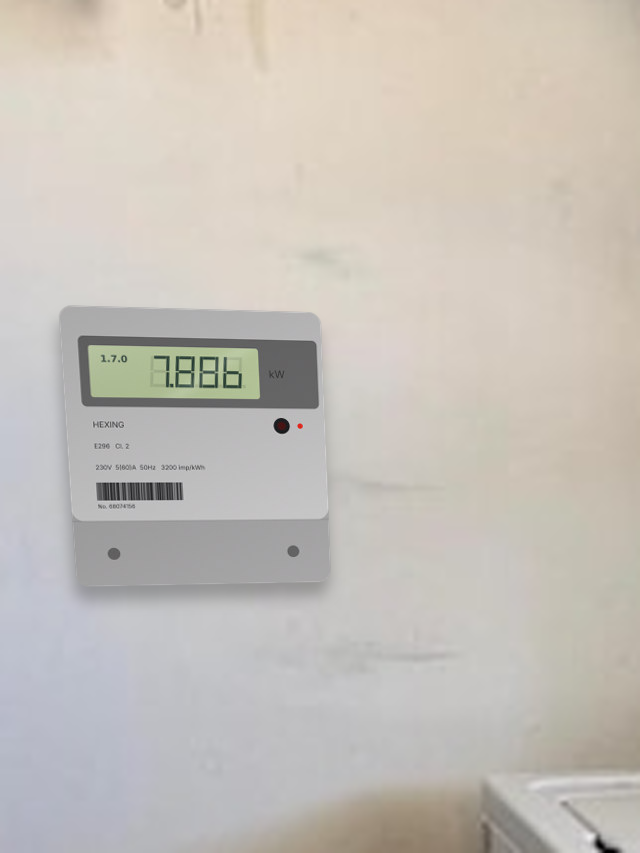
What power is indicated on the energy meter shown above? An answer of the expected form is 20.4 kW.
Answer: 7.886 kW
